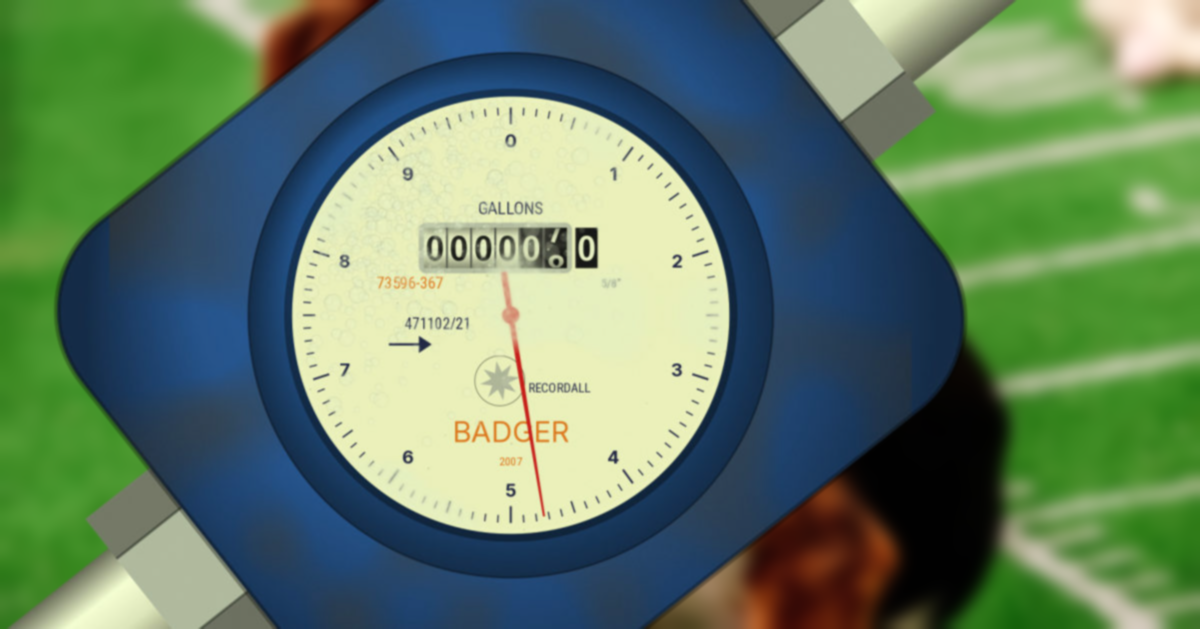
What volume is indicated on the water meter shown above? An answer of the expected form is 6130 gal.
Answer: 74.7 gal
